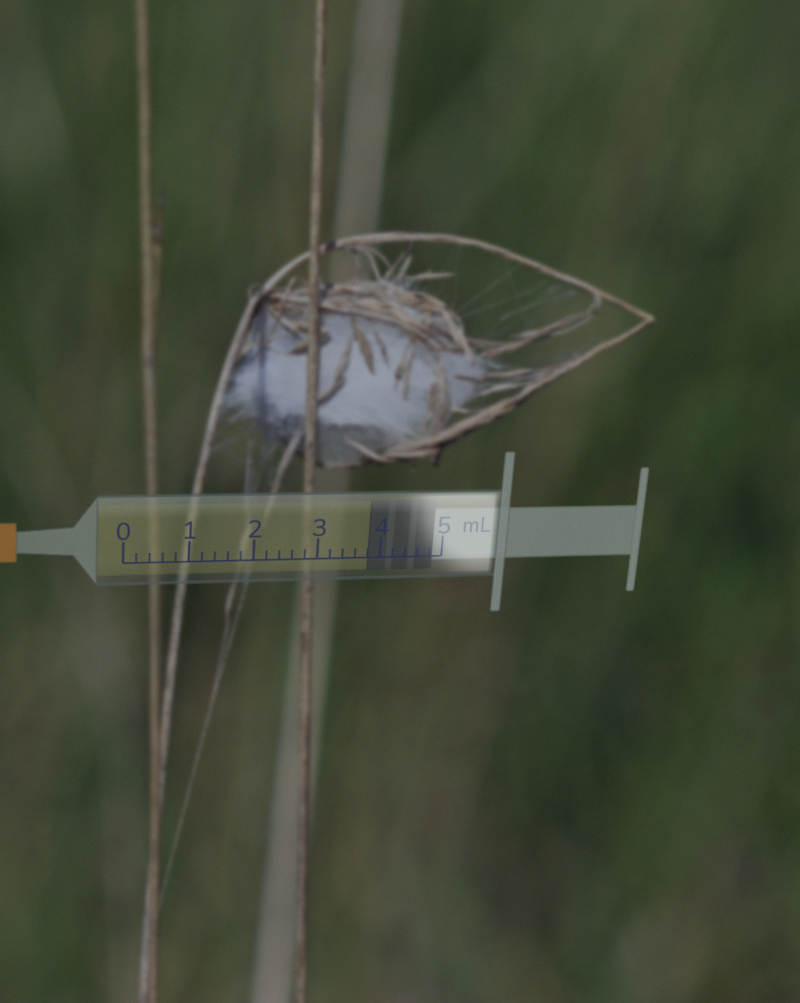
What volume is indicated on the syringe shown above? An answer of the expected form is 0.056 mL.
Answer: 3.8 mL
